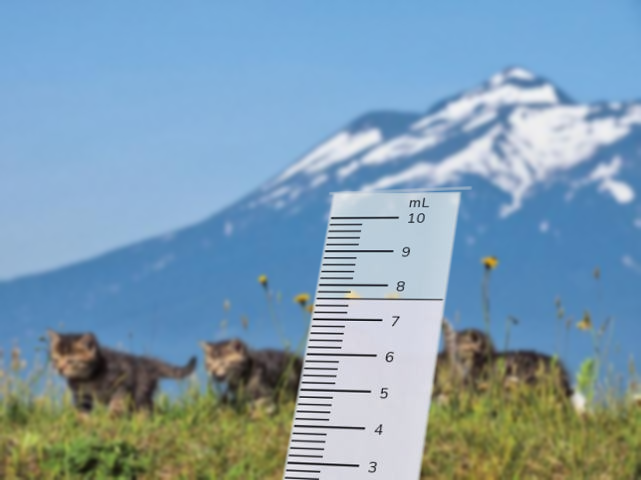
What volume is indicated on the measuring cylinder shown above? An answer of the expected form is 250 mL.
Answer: 7.6 mL
